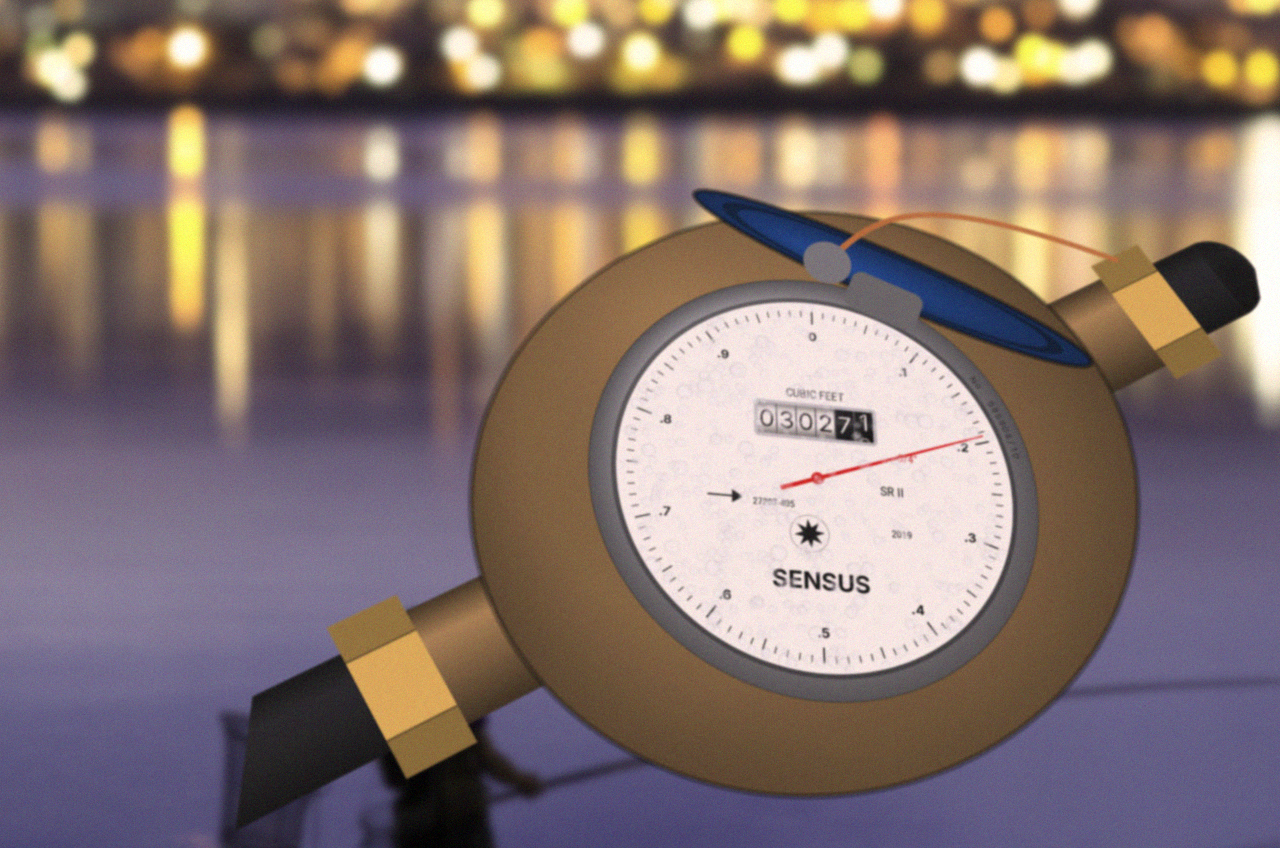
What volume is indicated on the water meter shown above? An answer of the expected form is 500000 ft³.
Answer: 30271.19 ft³
